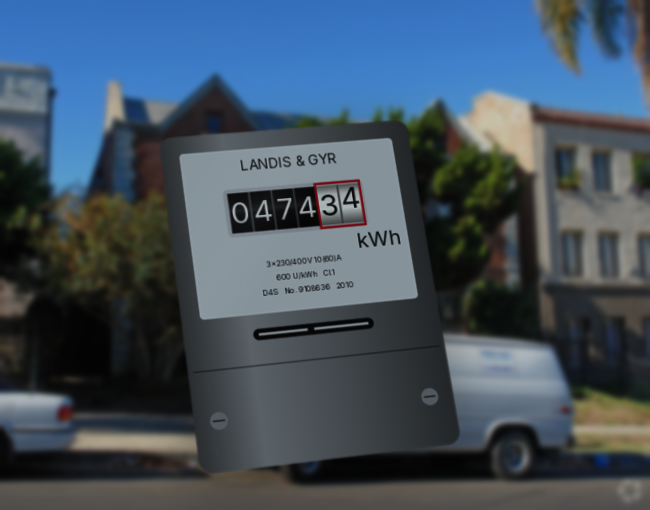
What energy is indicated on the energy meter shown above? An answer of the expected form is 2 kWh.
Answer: 474.34 kWh
